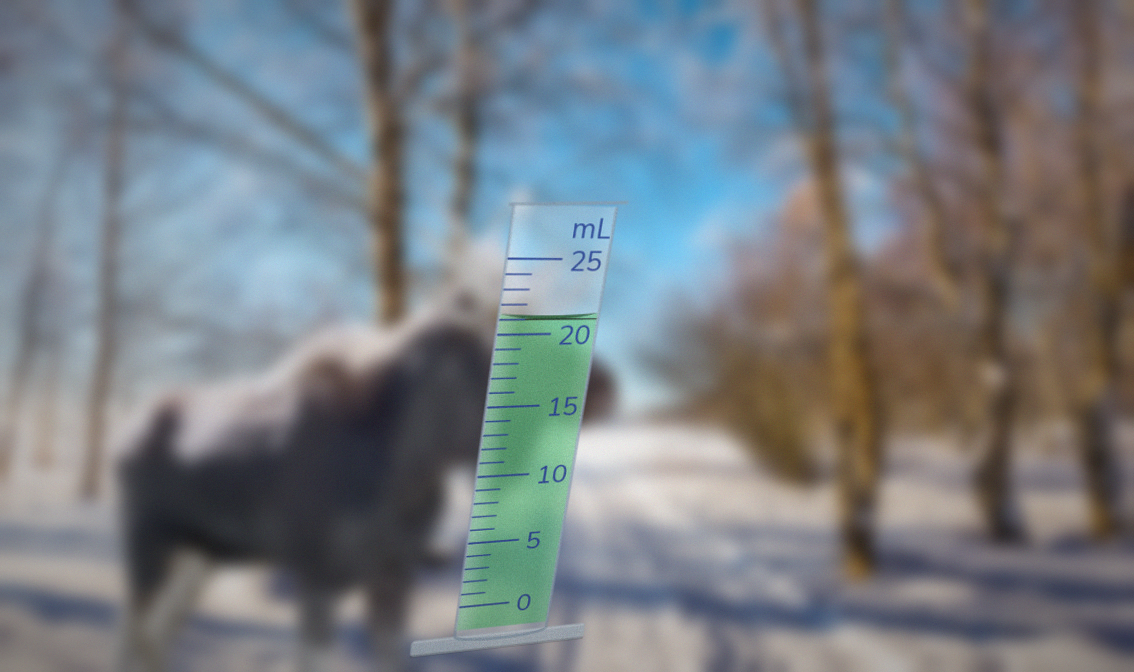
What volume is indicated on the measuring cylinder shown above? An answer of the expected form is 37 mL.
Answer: 21 mL
